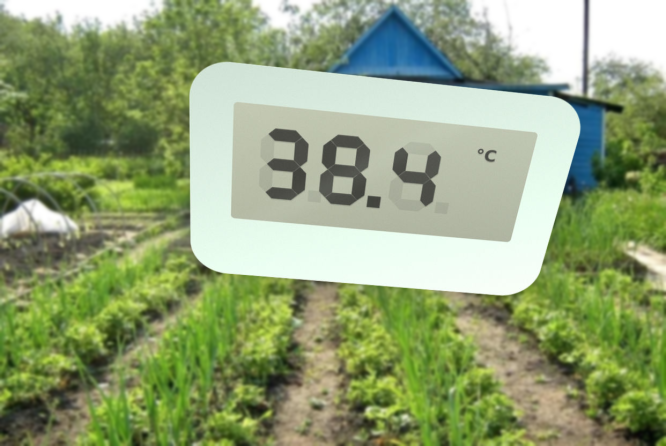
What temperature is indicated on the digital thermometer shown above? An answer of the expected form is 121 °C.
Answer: 38.4 °C
